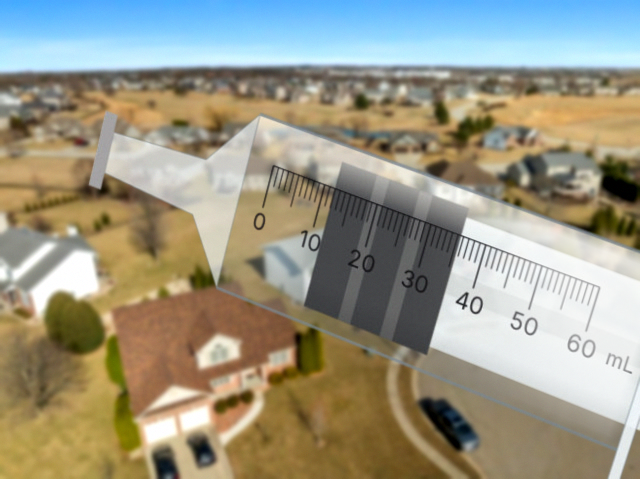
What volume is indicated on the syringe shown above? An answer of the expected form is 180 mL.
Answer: 12 mL
